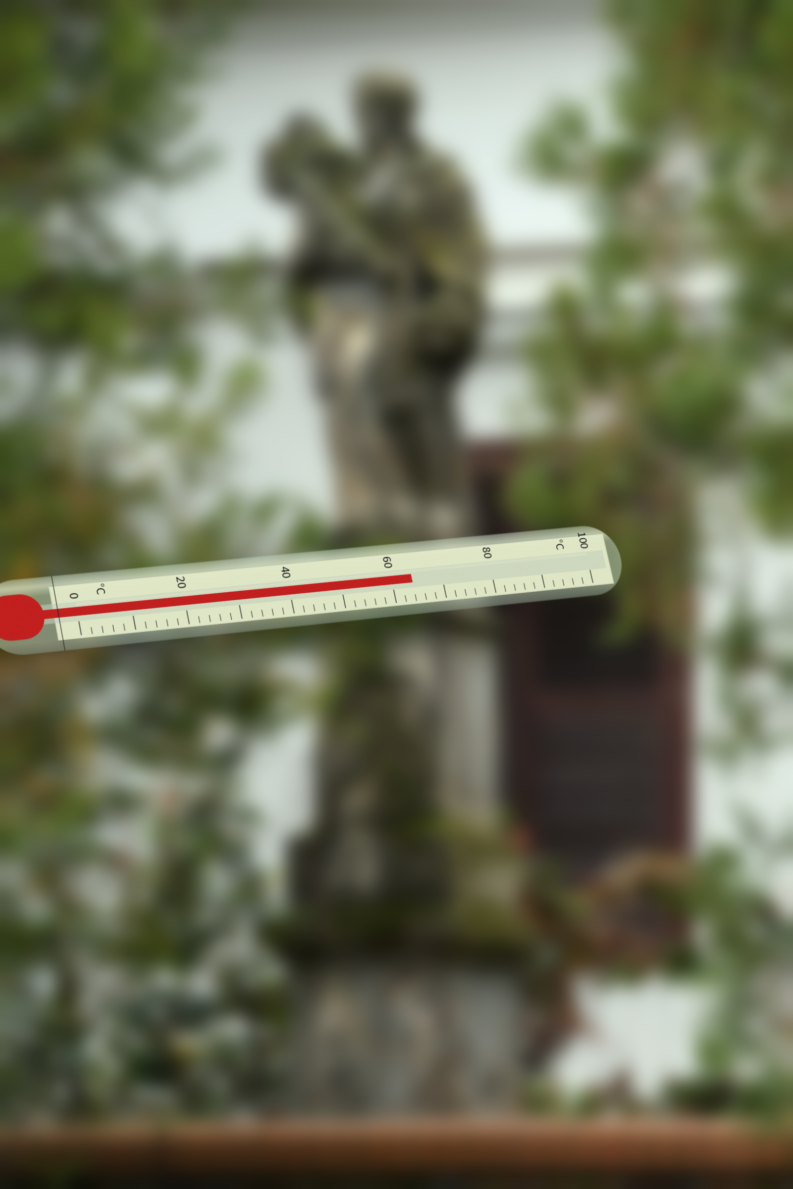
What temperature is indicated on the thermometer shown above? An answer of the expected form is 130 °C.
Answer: 64 °C
